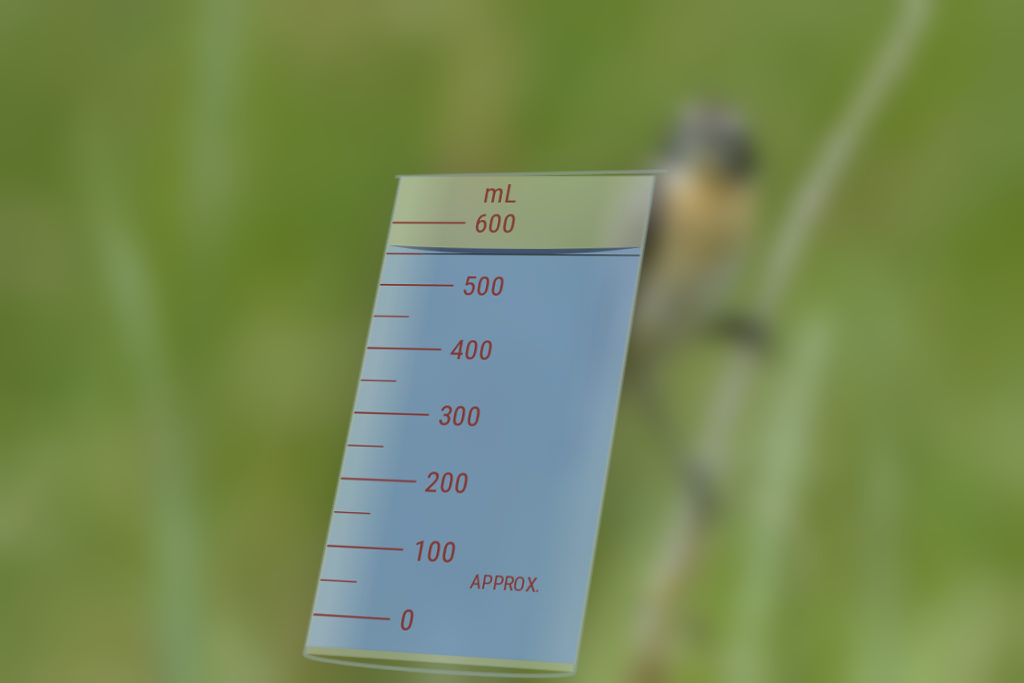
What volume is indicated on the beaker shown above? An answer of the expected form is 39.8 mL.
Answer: 550 mL
